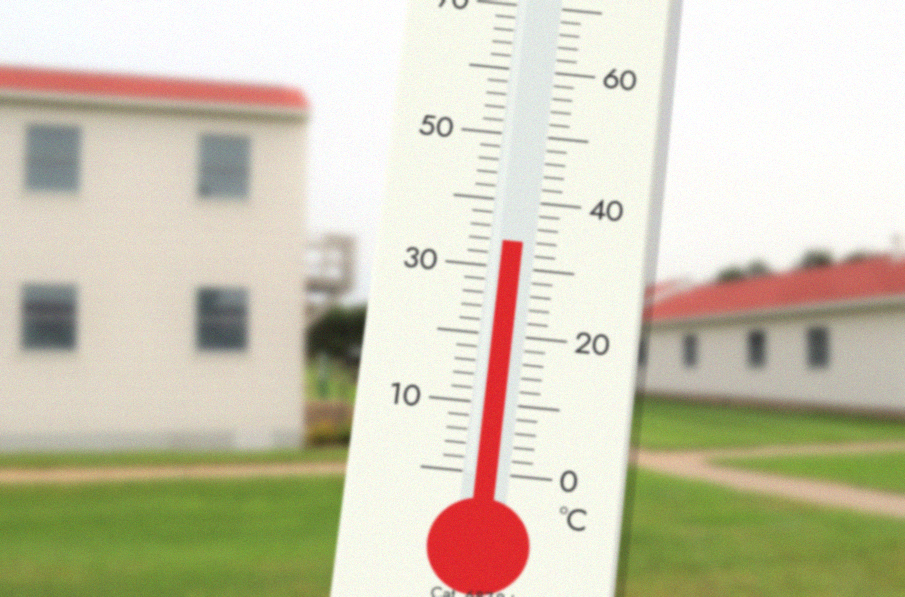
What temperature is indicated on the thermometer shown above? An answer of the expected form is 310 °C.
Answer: 34 °C
